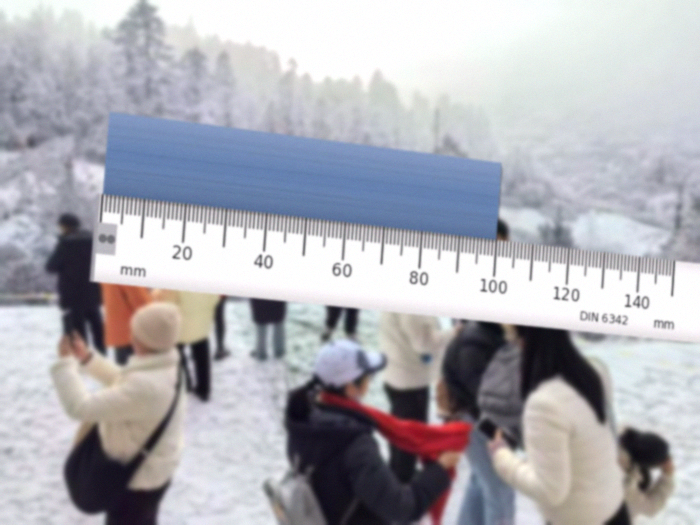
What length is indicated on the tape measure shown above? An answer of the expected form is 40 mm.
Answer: 100 mm
